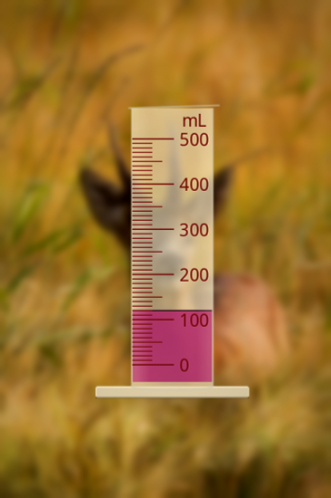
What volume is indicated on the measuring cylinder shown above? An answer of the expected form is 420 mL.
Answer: 120 mL
